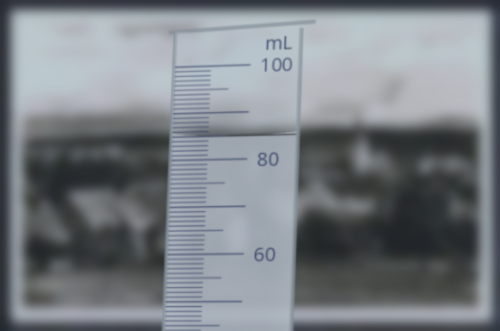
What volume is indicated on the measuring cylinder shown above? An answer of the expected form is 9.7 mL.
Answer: 85 mL
